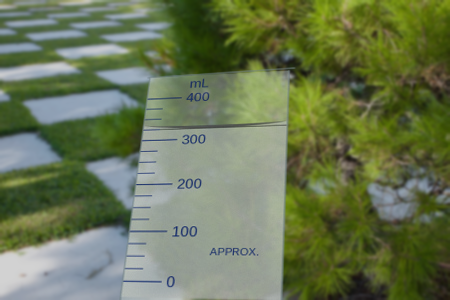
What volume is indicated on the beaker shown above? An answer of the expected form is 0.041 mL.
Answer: 325 mL
